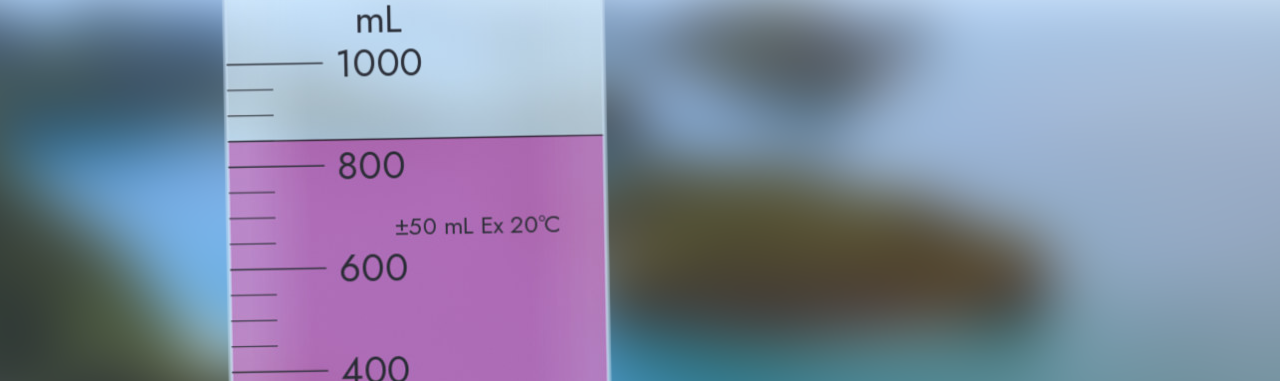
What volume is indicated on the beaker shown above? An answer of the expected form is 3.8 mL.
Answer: 850 mL
